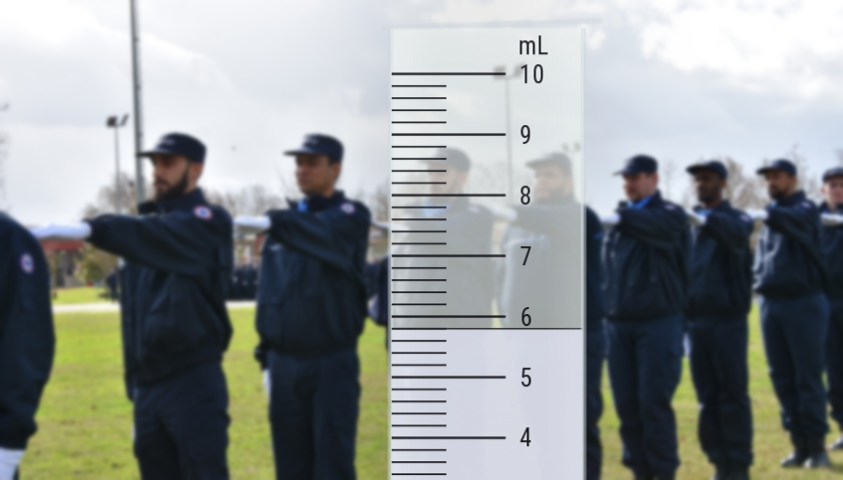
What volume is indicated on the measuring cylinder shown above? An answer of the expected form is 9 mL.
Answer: 5.8 mL
